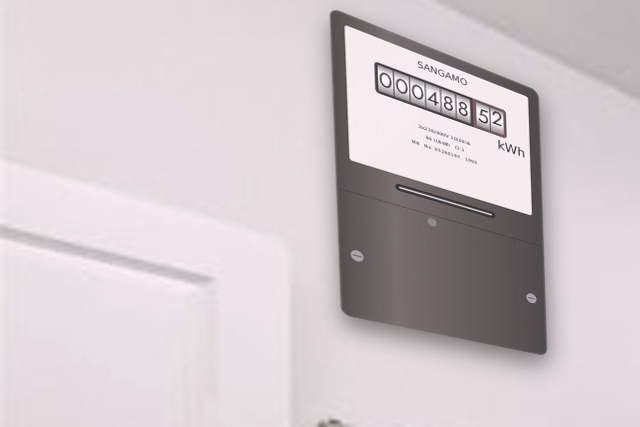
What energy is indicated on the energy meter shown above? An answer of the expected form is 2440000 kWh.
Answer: 488.52 kWh
